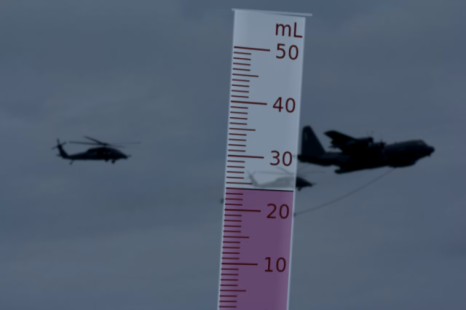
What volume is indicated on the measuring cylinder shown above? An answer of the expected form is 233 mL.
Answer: 24 mL
